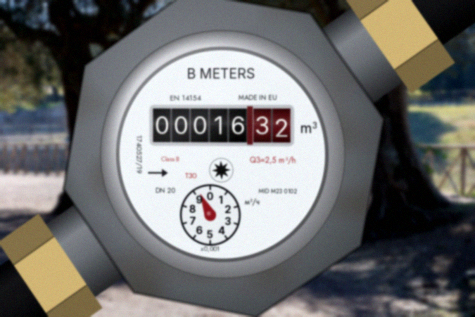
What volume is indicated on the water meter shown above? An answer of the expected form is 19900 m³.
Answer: 16.319 m³
